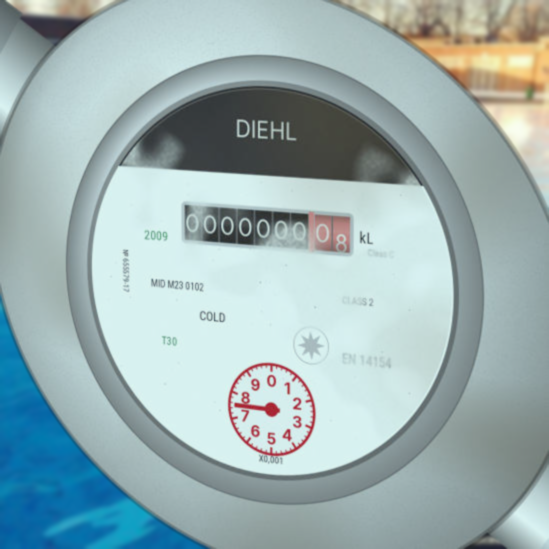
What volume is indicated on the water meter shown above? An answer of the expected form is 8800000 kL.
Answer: 0.077 kL
